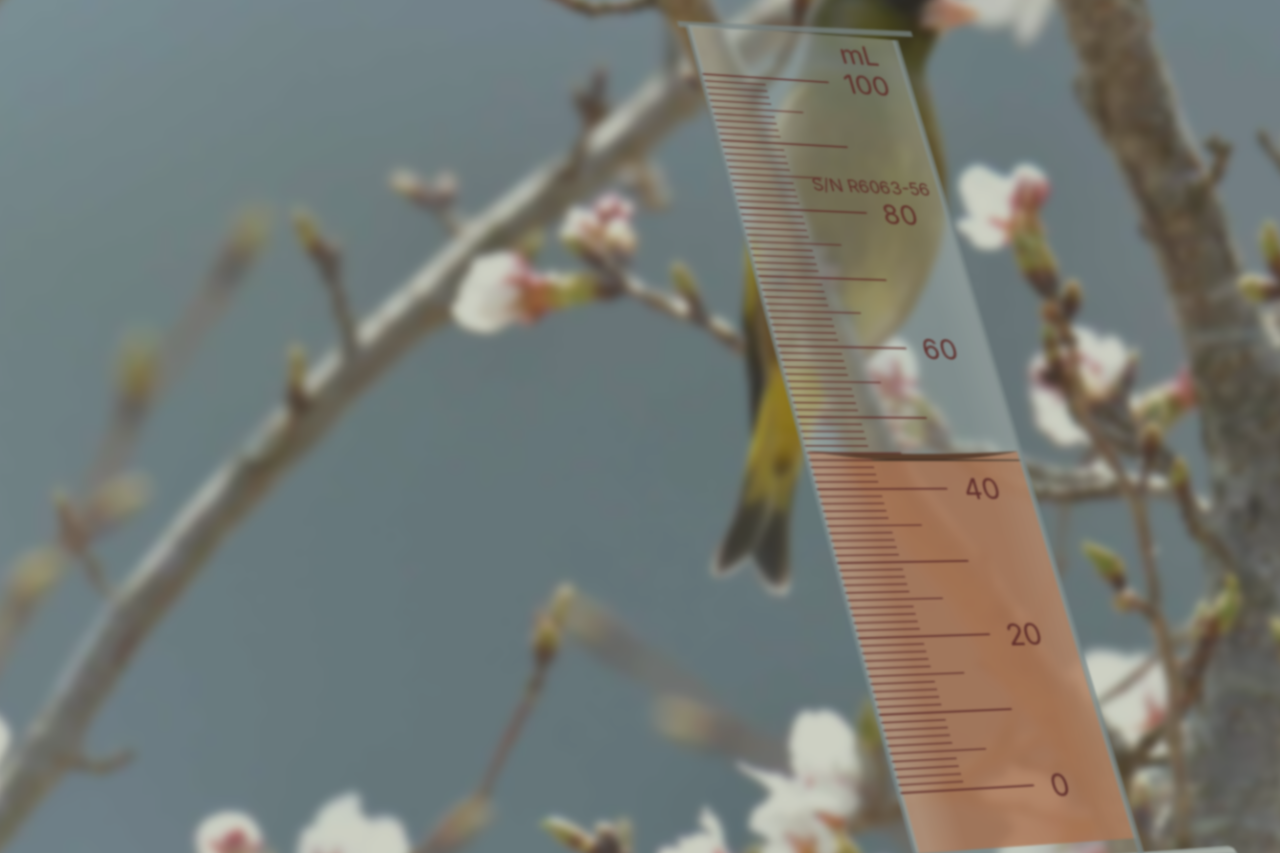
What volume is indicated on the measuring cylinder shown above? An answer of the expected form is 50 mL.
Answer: 44 mL
